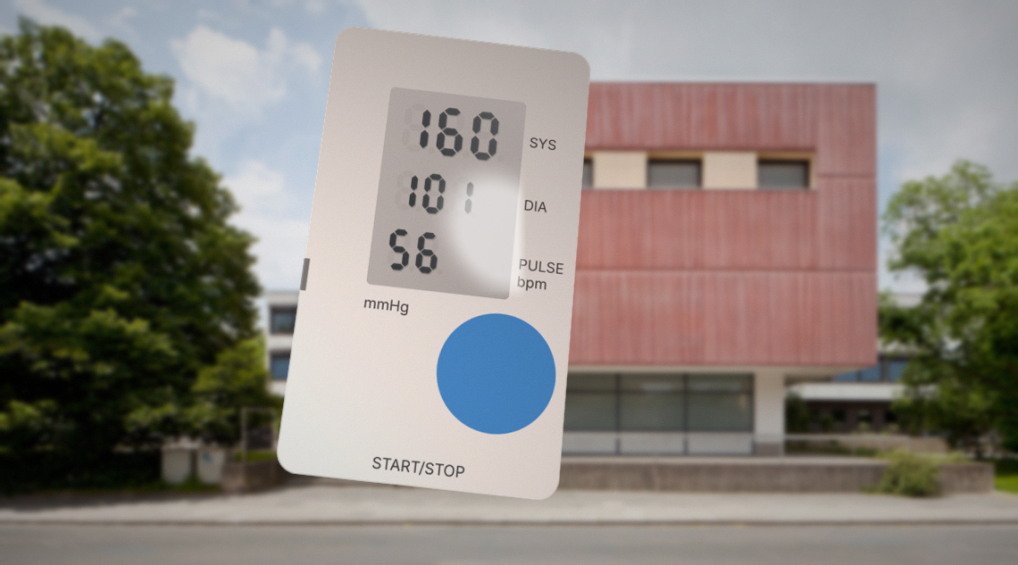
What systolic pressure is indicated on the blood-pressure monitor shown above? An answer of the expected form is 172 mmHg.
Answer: 160 mmHg
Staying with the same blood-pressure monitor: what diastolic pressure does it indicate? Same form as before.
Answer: 101 mmHg
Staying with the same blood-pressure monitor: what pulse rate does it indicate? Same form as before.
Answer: 56 bpm
